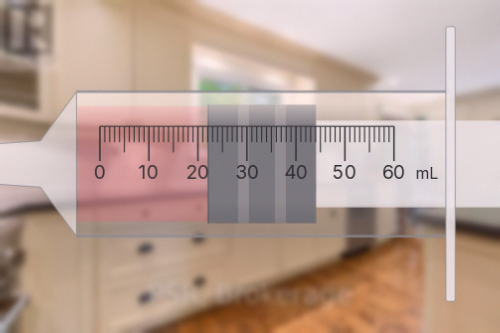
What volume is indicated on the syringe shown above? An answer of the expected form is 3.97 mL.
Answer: 22 mL
